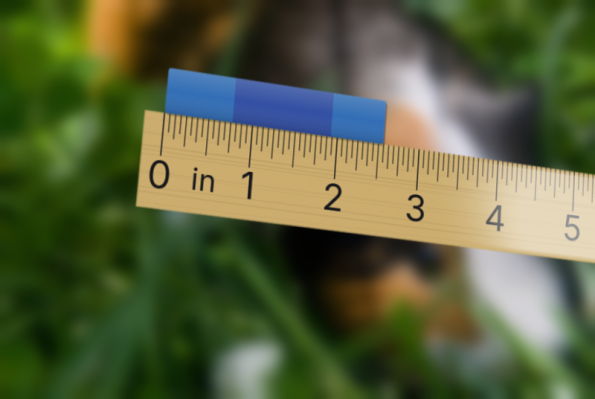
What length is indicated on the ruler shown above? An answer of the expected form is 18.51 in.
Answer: 2.5625 in
